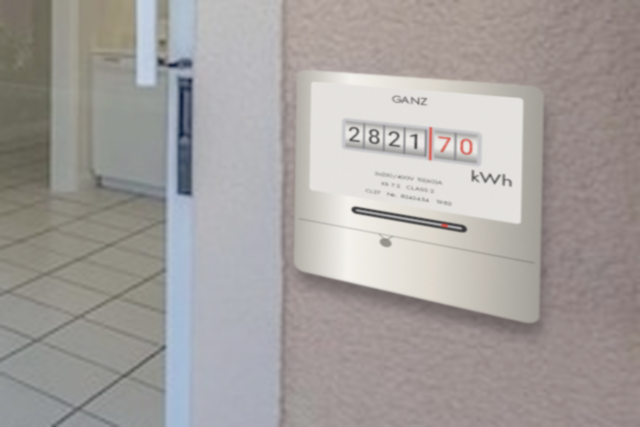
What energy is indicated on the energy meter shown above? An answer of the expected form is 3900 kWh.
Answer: 2821.70 kWh
